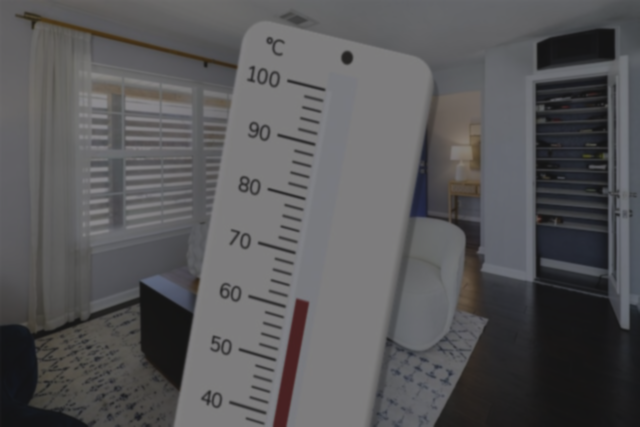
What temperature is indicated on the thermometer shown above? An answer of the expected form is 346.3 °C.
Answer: 62 °C
